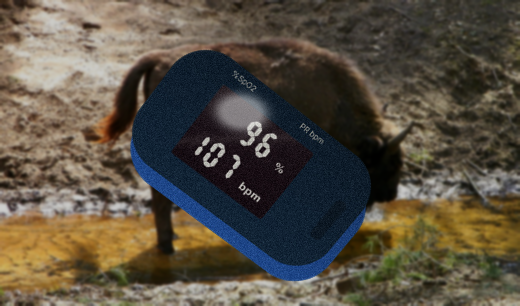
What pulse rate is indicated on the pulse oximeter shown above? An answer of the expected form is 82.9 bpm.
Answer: 107 bpm
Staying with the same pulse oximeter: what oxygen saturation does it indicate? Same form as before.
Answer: 96 %
